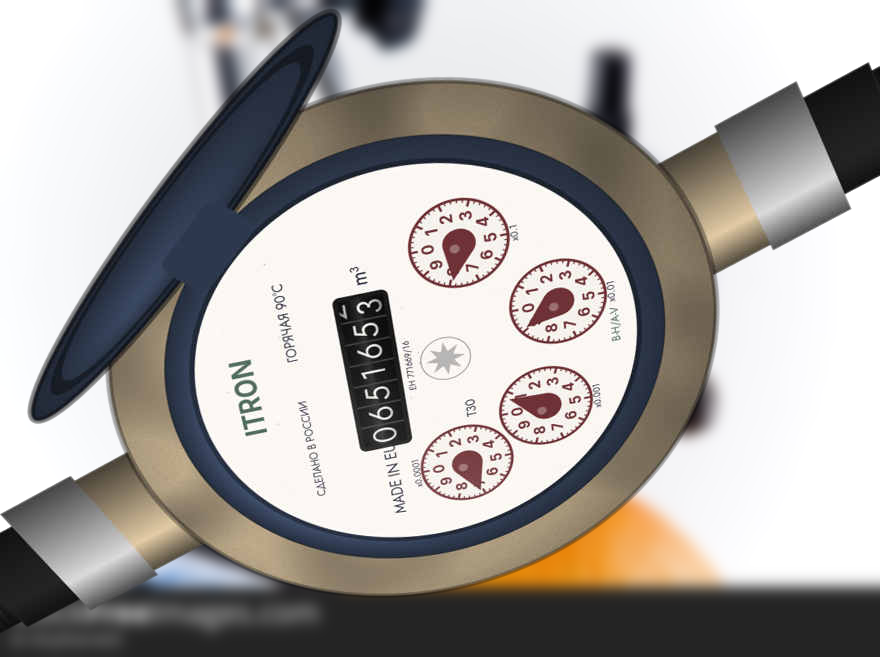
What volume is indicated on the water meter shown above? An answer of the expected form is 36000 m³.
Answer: 651652.7907 m³
